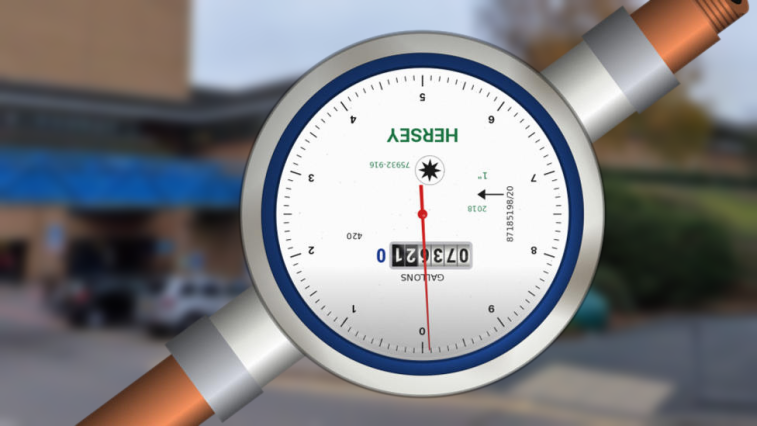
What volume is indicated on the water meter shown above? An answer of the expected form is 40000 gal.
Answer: 736209.9 gal
